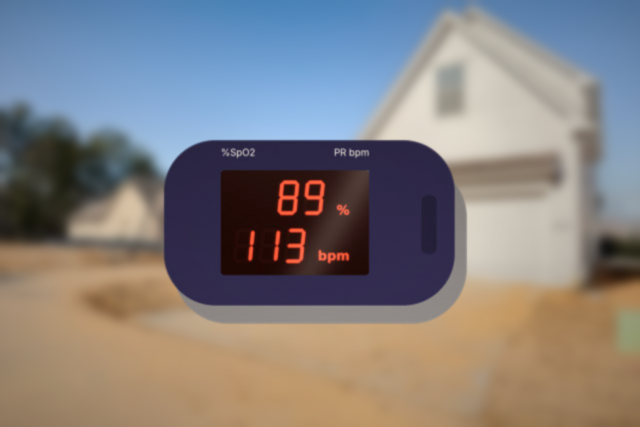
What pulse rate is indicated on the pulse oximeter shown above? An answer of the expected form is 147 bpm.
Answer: 113 bpm
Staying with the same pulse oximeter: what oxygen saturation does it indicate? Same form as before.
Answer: 89 %
